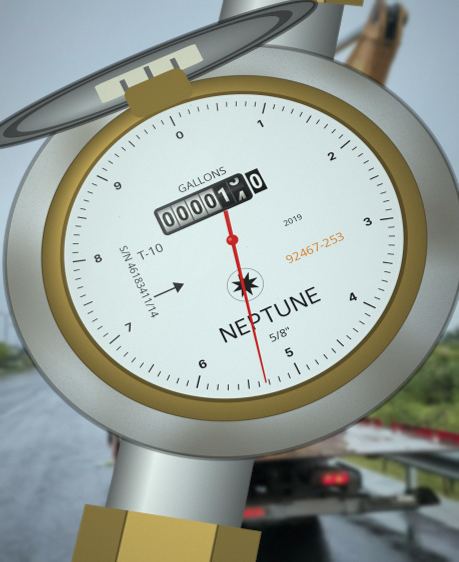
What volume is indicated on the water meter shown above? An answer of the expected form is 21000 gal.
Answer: 135.3 gal
